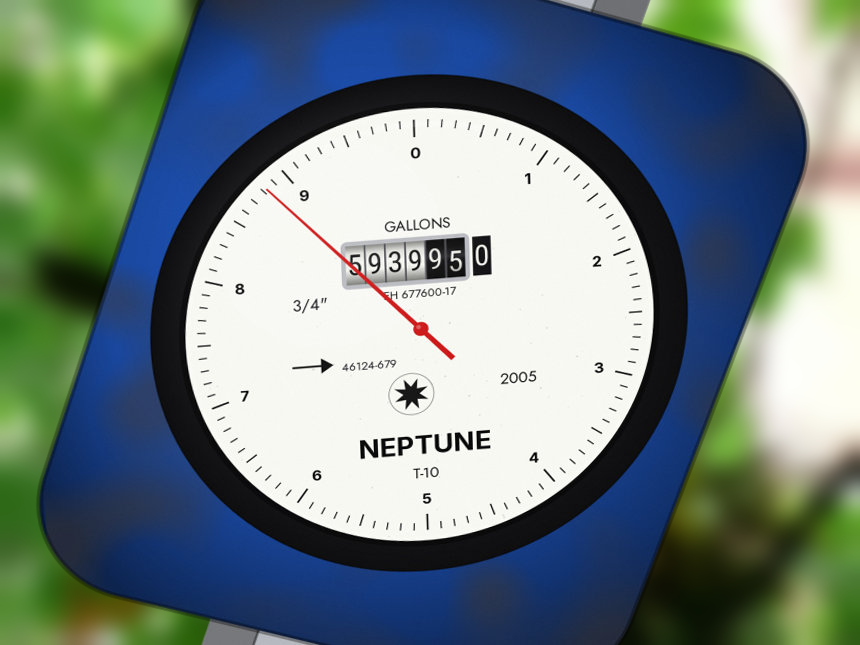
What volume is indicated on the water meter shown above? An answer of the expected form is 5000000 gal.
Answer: 5939948.8 gal
